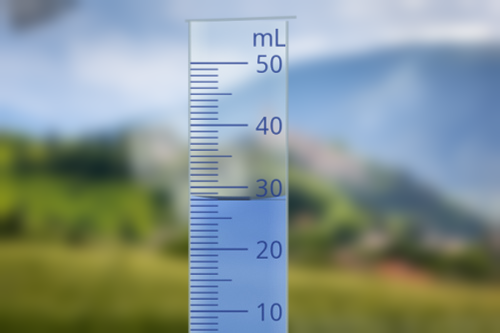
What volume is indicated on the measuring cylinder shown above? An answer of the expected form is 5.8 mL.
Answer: 28 mL
